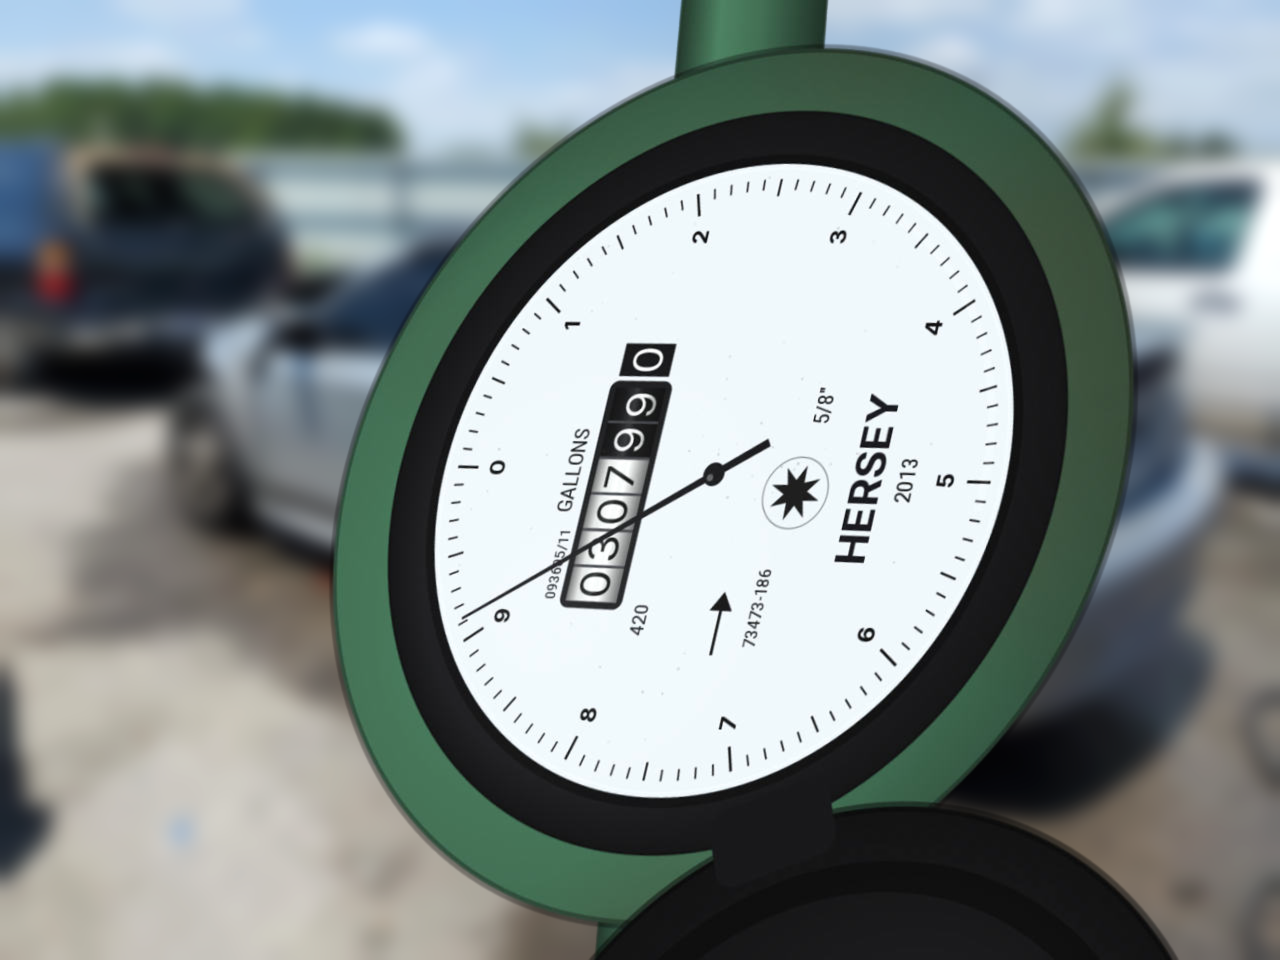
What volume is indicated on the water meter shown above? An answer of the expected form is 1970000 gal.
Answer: 307989.1 gal
